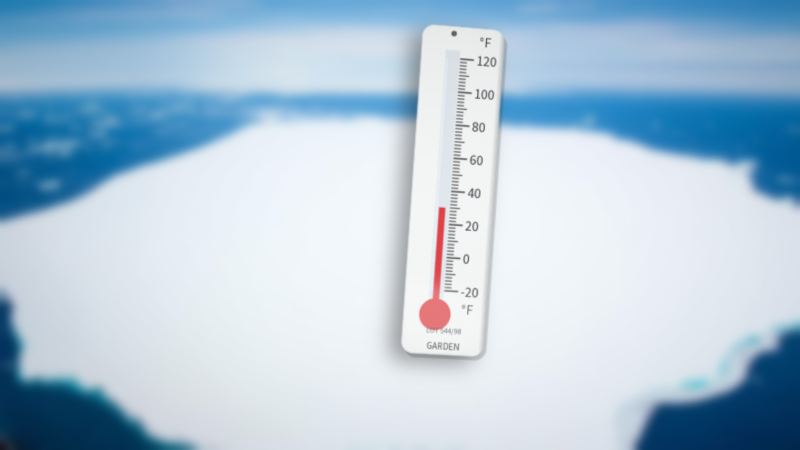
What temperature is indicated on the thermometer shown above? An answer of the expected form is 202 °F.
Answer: 30 °F
